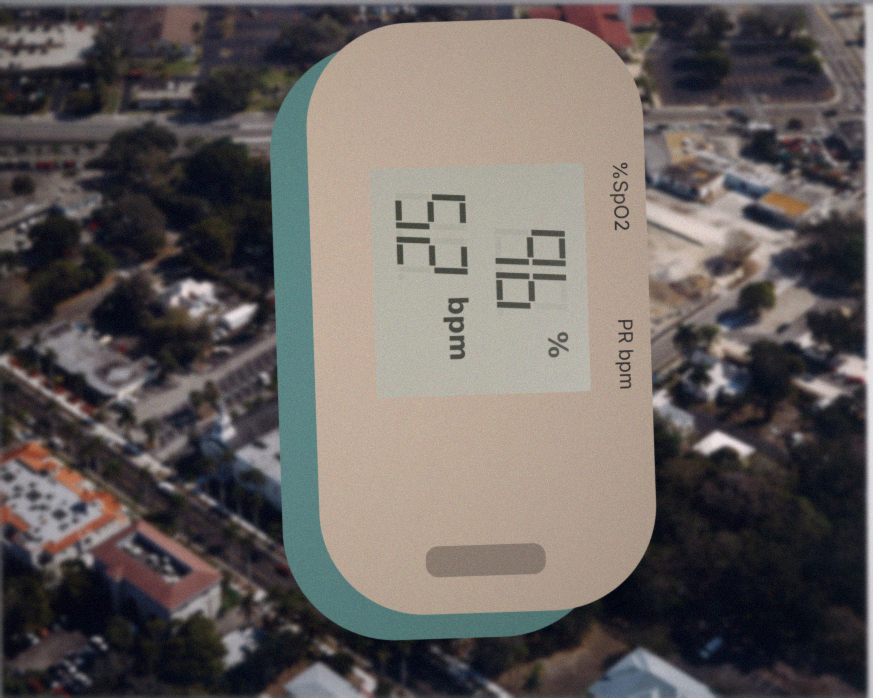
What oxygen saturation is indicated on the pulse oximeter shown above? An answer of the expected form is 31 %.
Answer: 96 %
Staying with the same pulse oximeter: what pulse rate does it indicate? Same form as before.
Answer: 52 bpm
